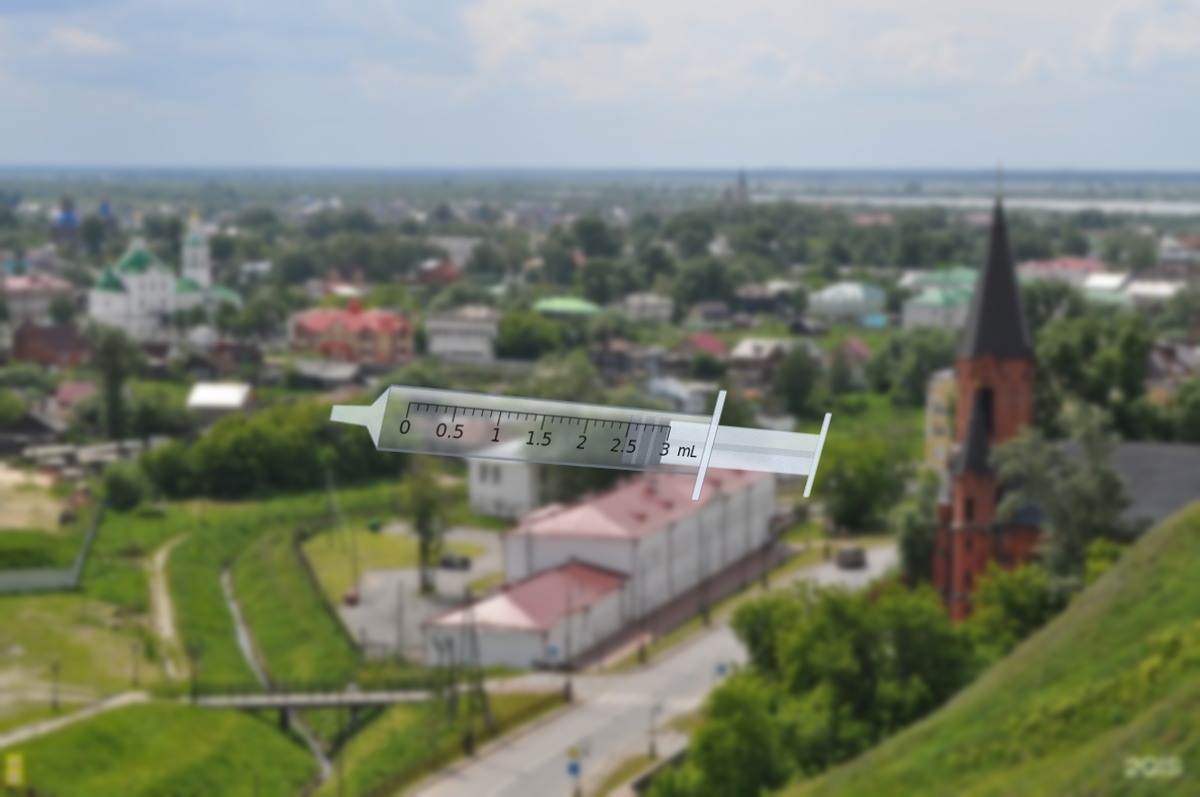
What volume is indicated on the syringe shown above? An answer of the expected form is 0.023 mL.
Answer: 2.5 mL
